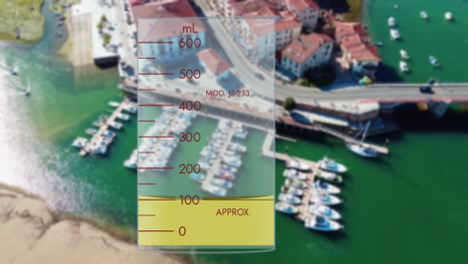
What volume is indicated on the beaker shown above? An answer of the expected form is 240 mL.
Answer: 100 mL
